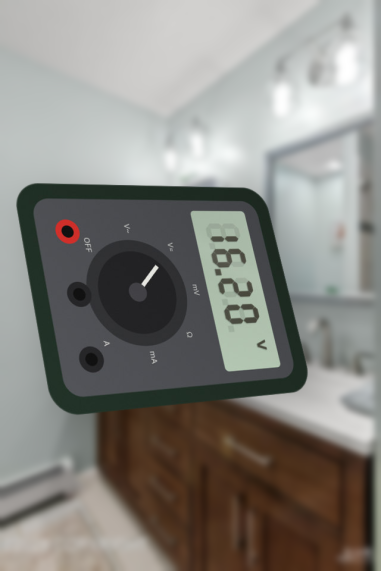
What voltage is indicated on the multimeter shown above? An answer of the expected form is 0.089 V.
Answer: 16.20 V
